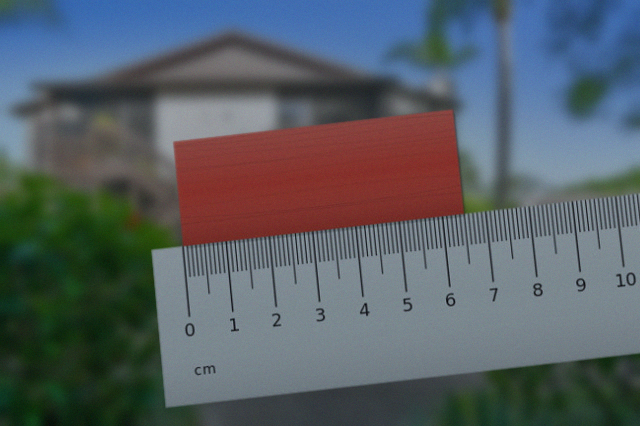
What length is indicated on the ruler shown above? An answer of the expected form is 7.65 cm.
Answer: 6.5 cm
